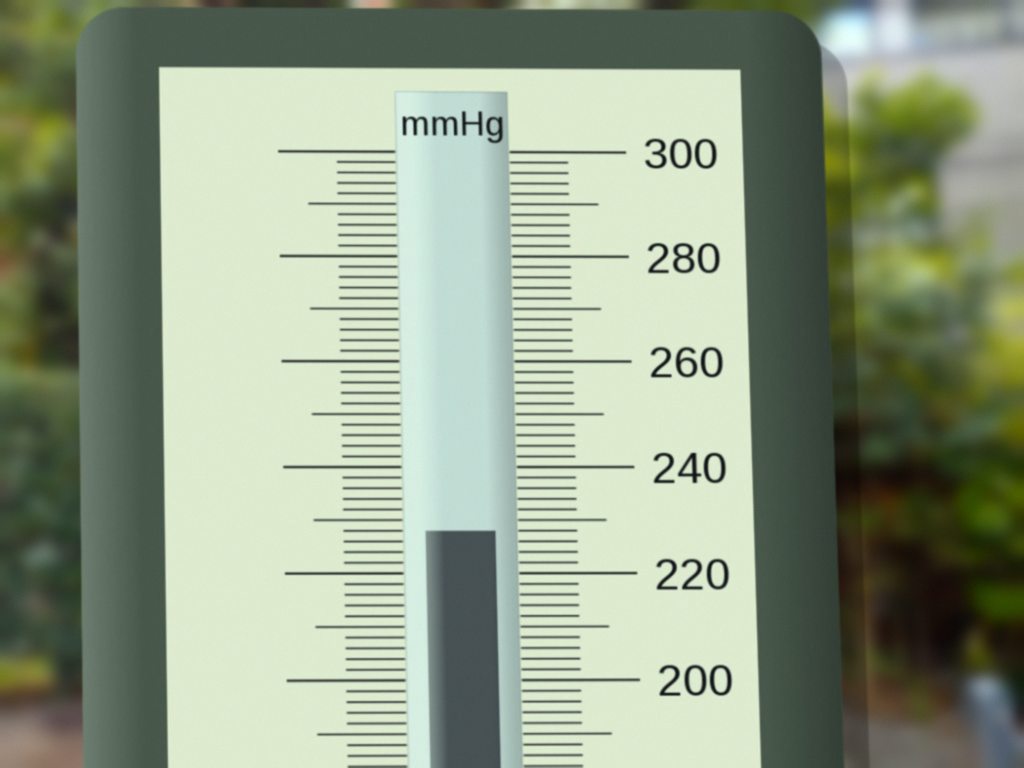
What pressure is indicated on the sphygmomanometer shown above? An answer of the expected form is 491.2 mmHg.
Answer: 228 mmHg
